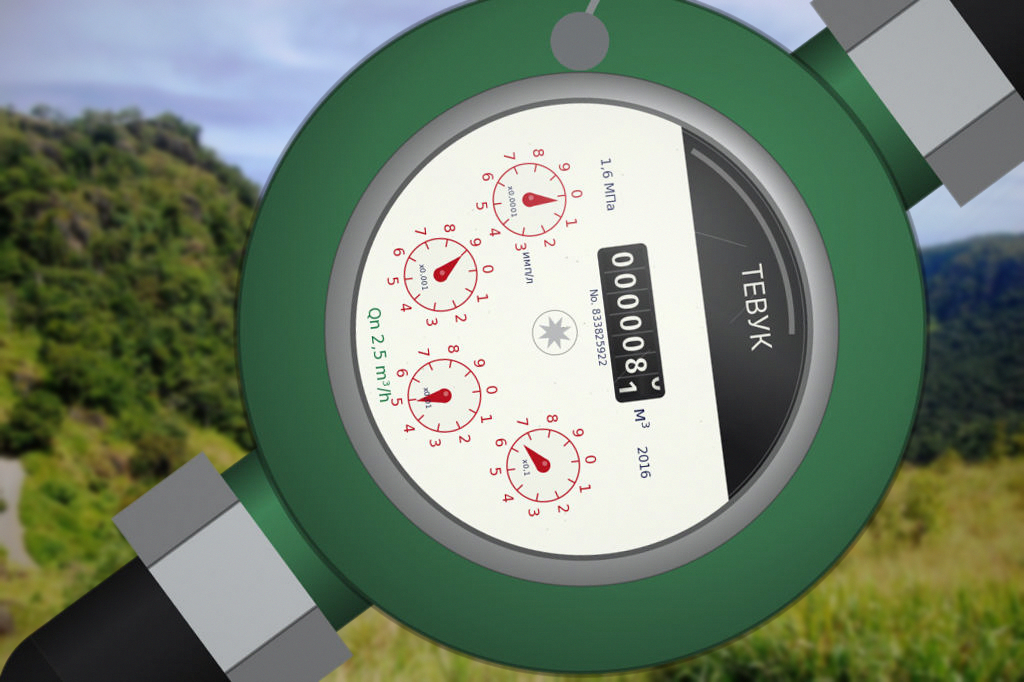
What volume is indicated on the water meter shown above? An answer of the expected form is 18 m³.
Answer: 80.6490 m³
